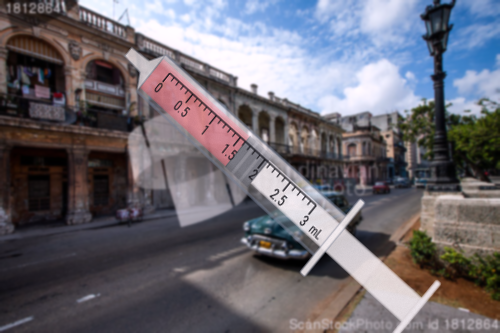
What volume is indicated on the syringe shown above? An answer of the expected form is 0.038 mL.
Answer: 1.6 mL
